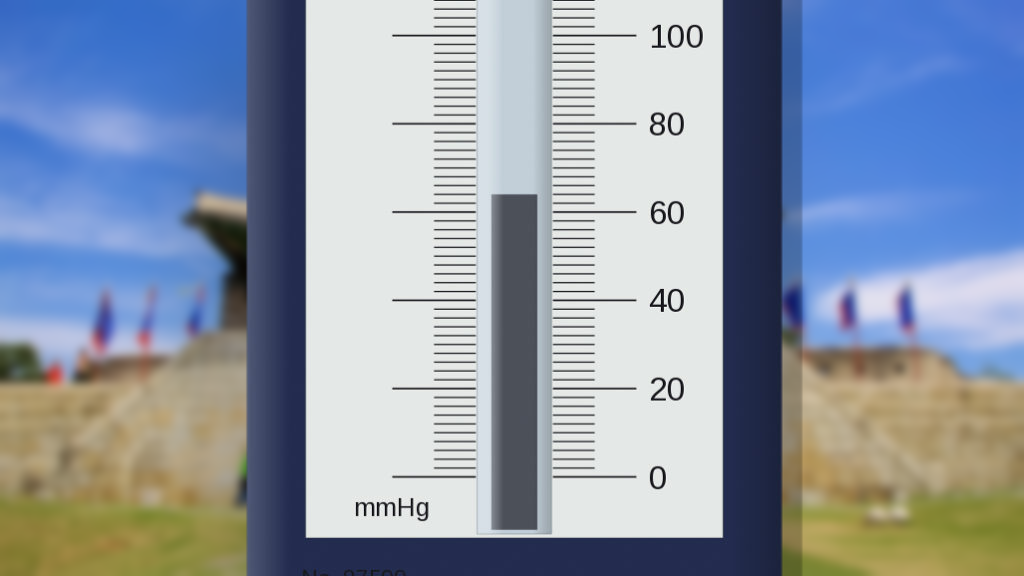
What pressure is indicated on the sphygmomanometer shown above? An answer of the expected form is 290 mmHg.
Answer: 64 mmHg
